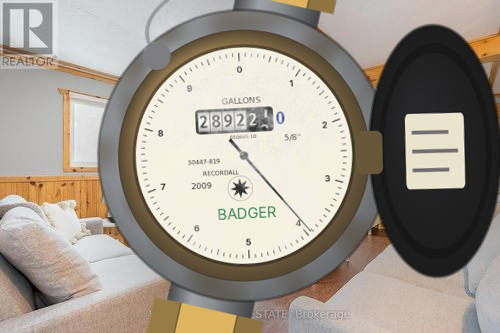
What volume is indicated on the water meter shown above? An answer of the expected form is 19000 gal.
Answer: 2892213.9 gal
